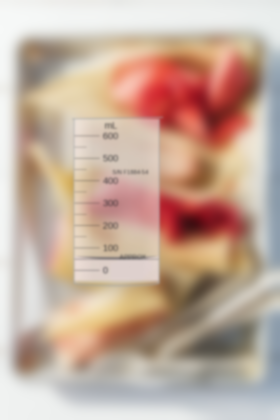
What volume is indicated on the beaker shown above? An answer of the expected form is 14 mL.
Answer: 50 mL
